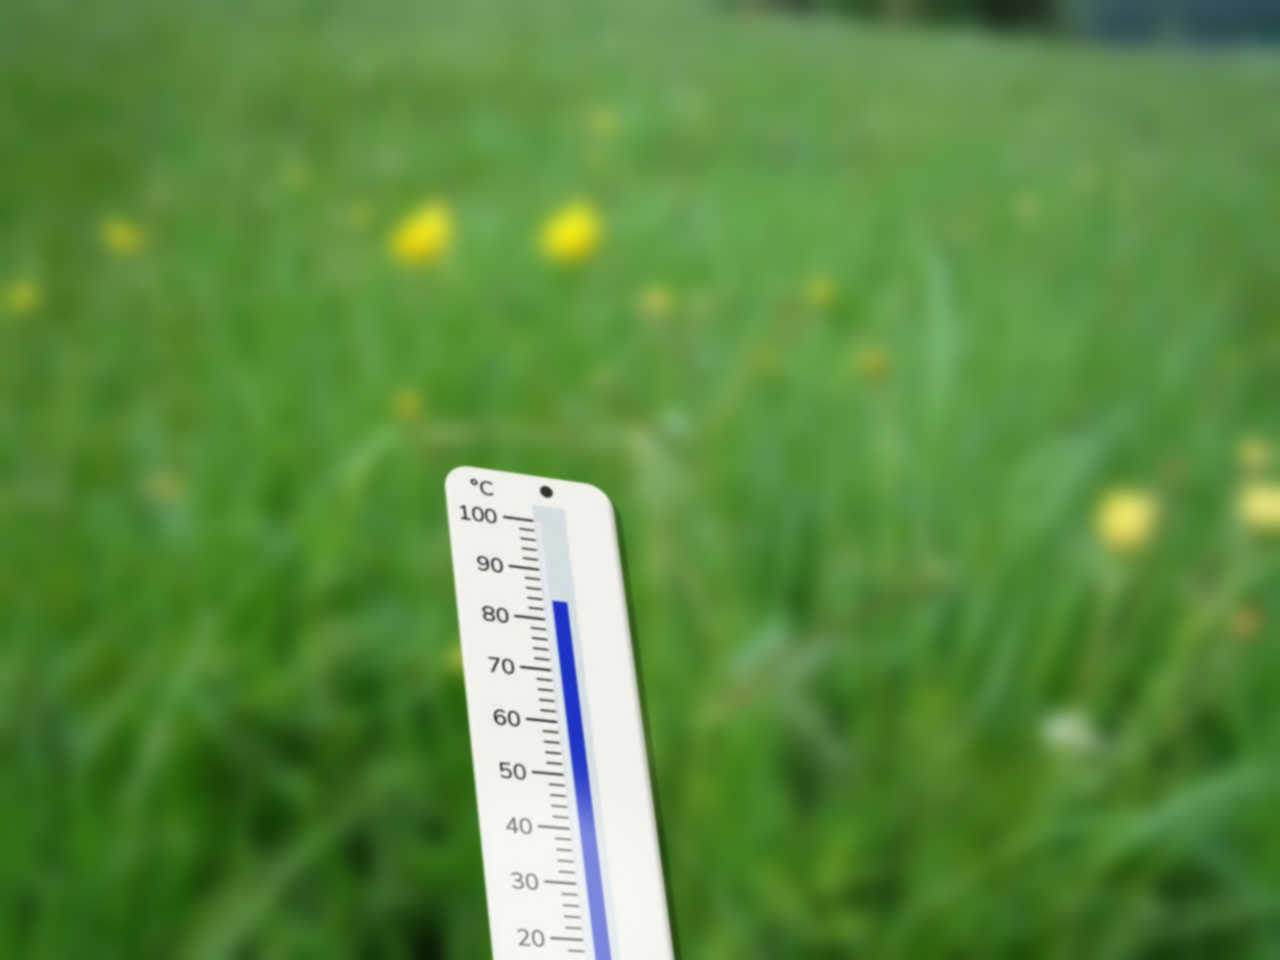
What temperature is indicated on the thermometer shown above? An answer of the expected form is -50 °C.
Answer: 84 °C
